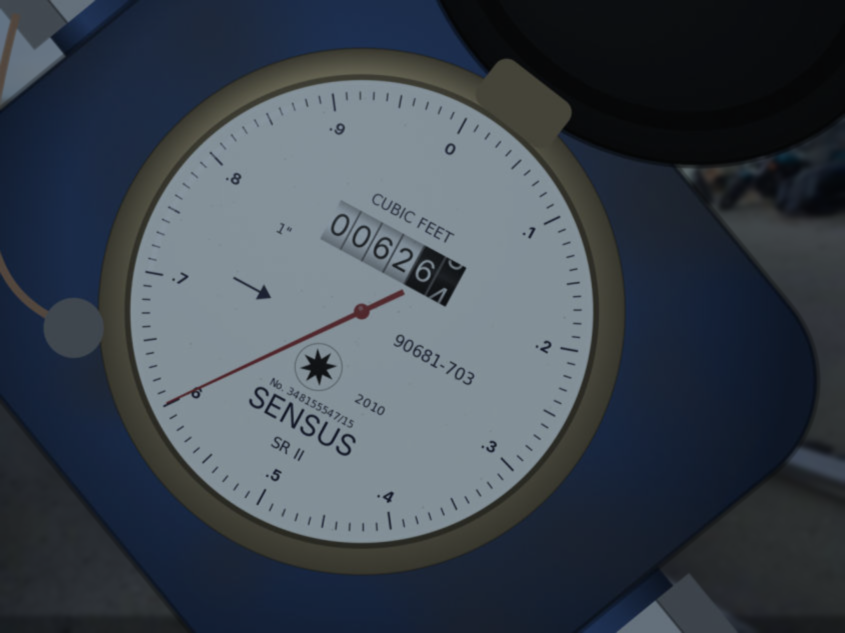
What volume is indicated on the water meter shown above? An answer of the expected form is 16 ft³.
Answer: 6263.60 ft³
